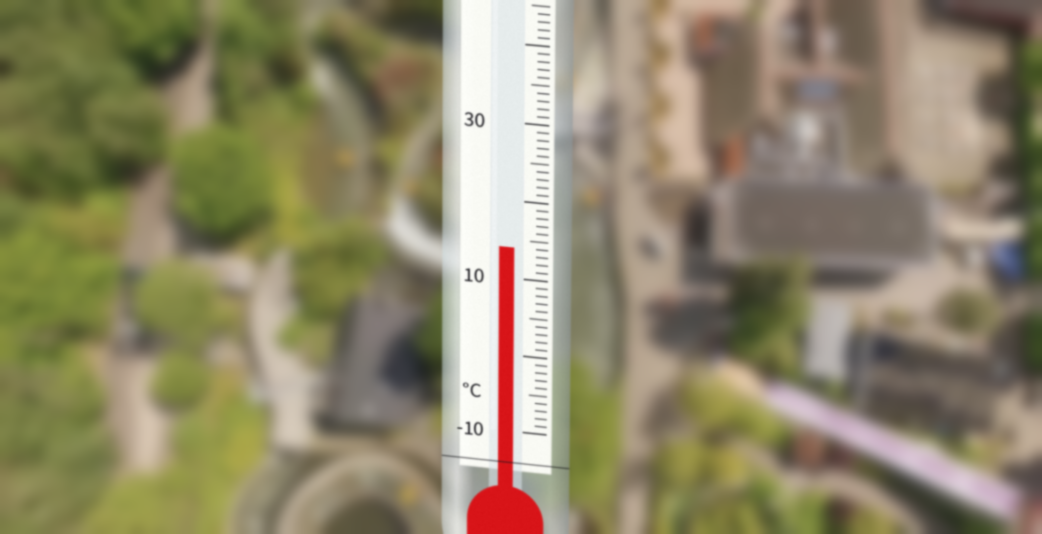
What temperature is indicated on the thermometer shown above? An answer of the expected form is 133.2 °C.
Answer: 14 °C
